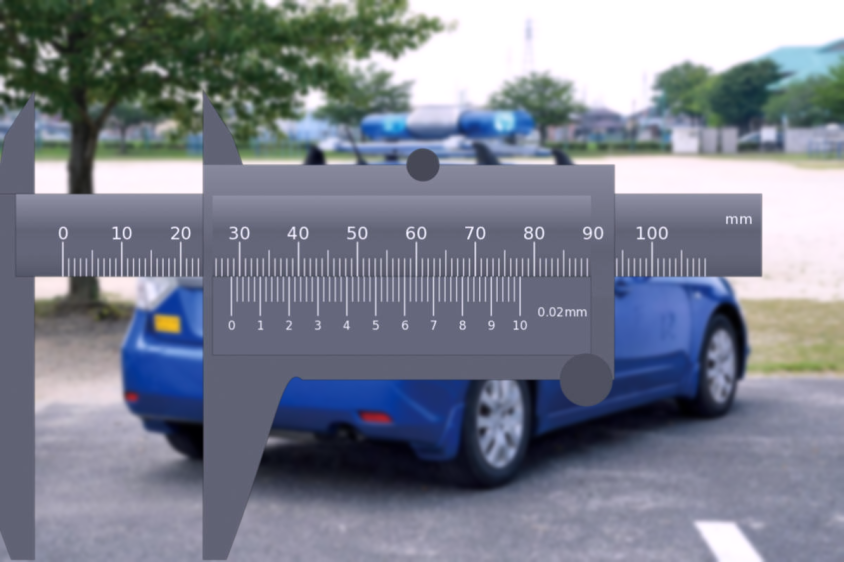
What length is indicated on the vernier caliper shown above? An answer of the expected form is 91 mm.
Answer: 28.6 mm
